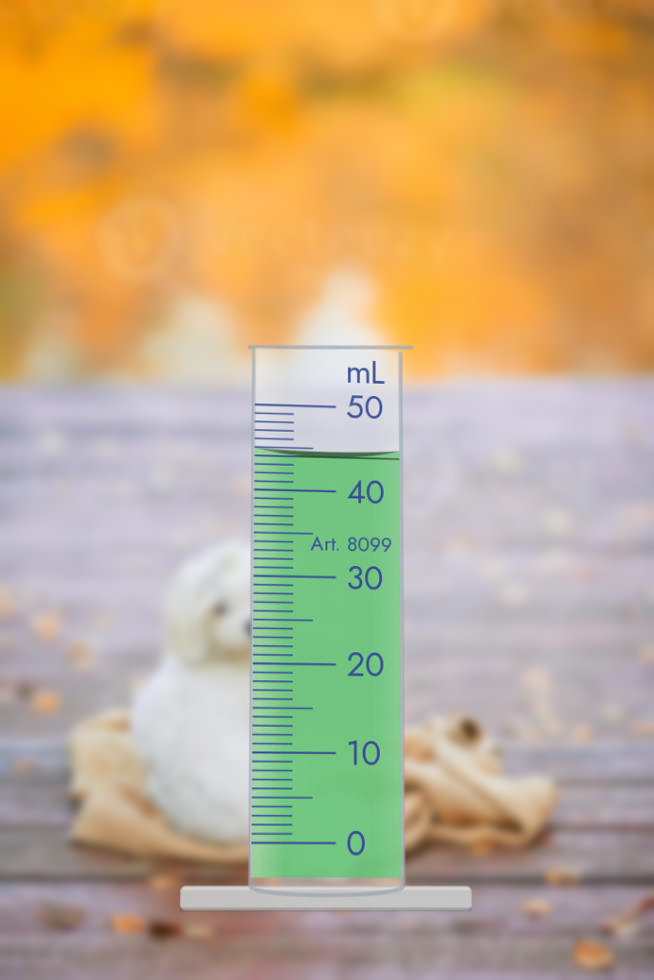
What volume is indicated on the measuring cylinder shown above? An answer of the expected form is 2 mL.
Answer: 44 mL
